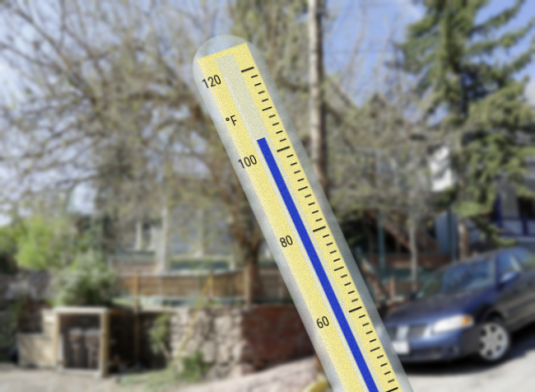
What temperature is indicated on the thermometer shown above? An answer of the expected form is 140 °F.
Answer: 104 °F
